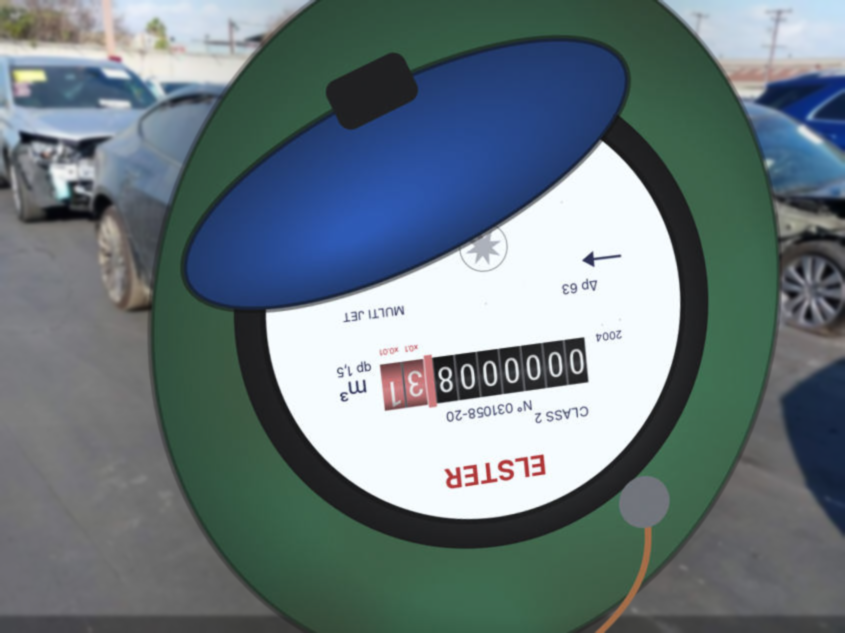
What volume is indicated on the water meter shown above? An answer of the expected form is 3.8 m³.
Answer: 8.31 m³
